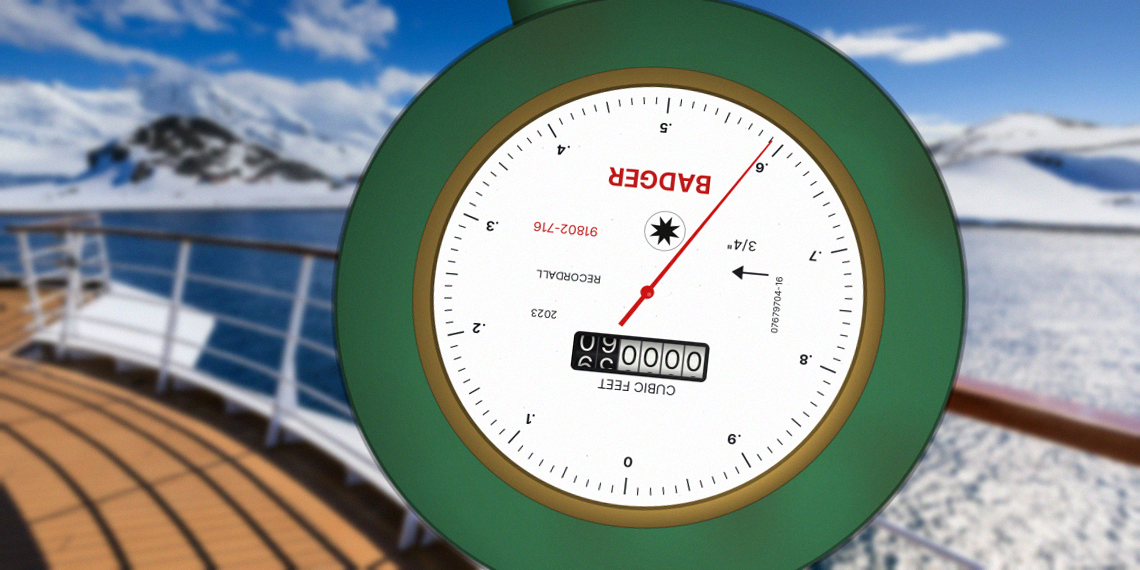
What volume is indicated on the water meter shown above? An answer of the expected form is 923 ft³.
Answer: 59.59 ft³
